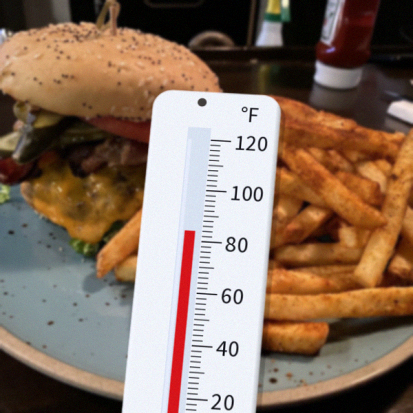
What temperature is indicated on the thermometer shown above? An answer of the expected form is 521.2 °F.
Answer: 84 °F
